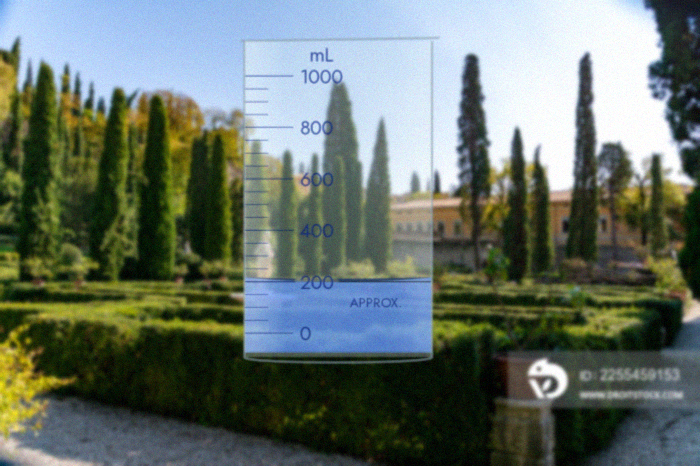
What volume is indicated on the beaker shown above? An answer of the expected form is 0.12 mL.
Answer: 200 mL
